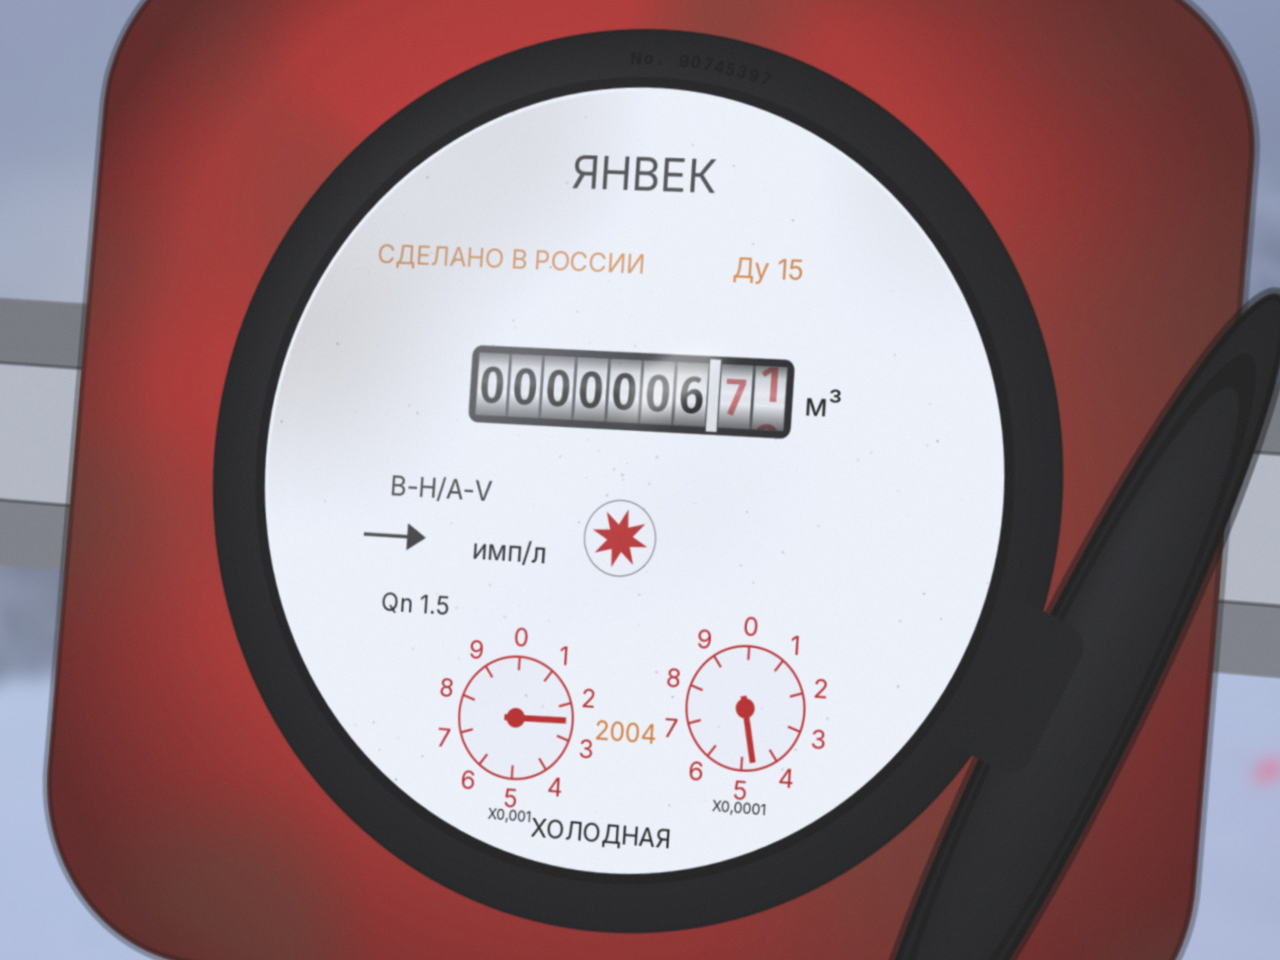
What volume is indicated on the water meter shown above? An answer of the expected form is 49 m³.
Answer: 6.7124 m³
